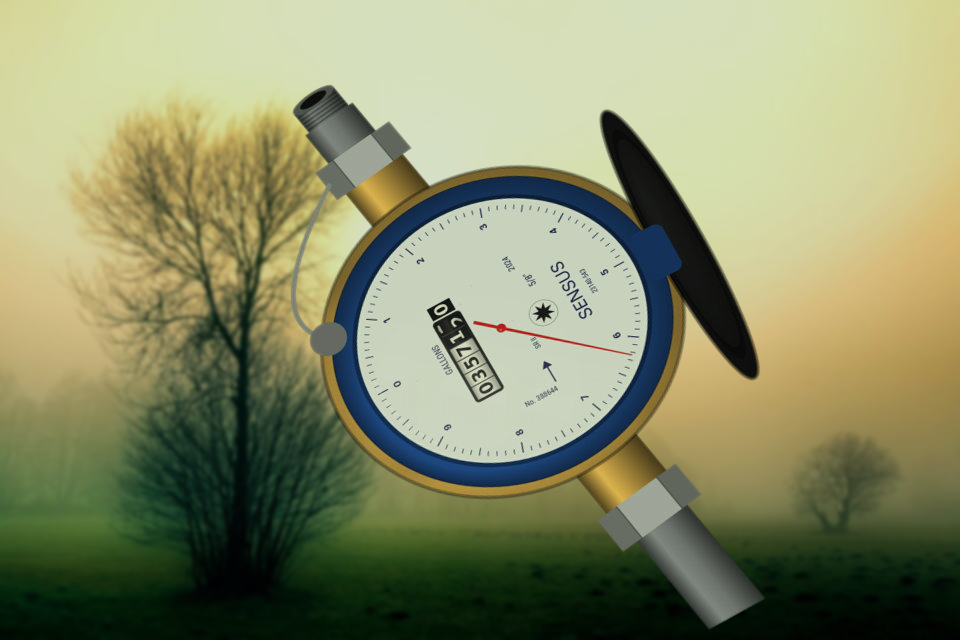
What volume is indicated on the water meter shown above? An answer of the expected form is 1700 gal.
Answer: 357116.2 gal
